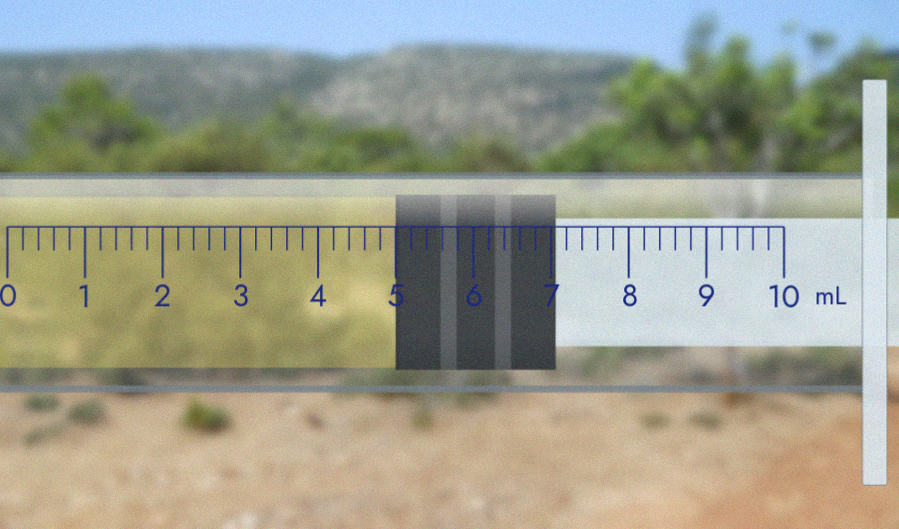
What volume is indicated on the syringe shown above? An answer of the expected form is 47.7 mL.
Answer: 5 mL
